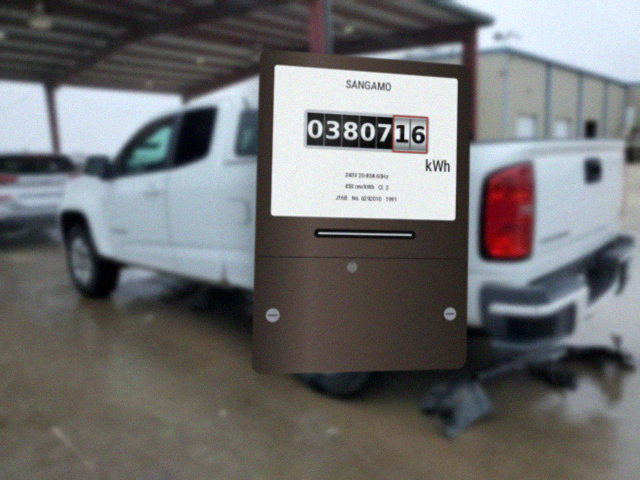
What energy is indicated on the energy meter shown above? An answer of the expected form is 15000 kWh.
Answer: 3807.16 kWh
